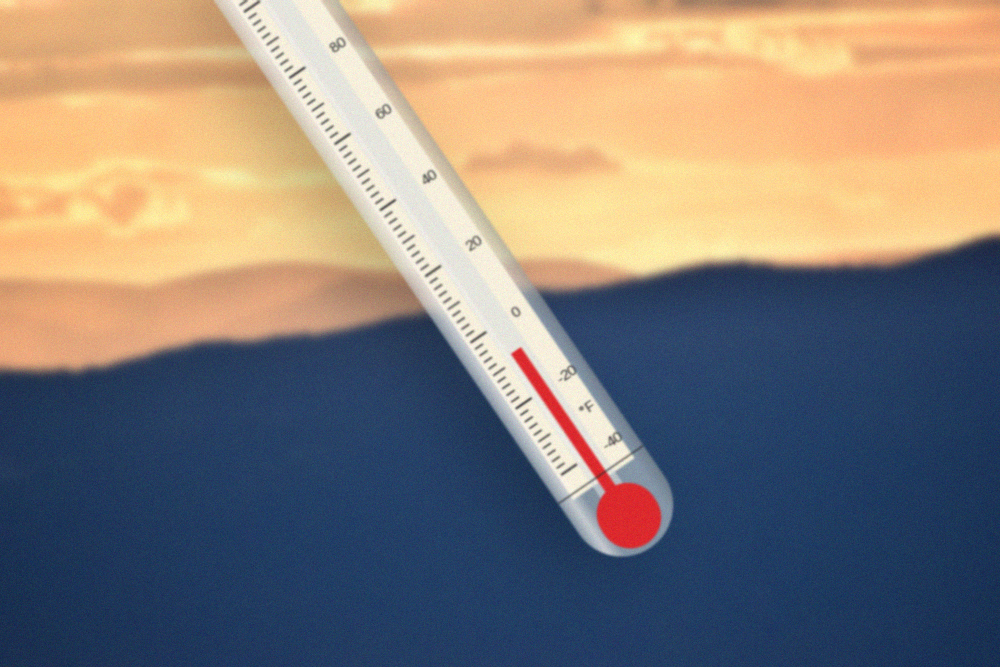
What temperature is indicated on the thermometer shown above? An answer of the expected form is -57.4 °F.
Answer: -8 °F
